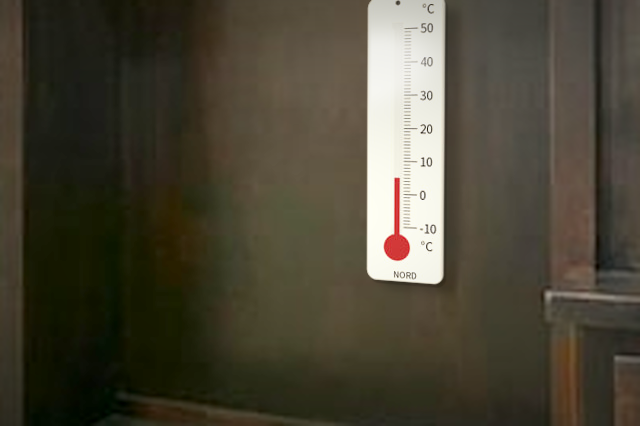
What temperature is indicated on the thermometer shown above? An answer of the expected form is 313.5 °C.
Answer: 5 °C
